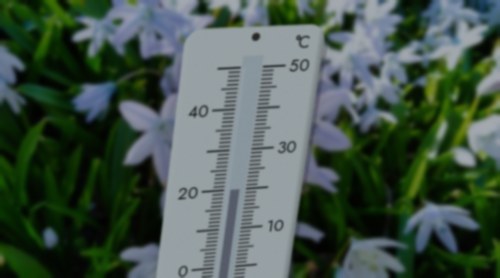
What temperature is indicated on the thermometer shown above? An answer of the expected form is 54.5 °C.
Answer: 20 °C
